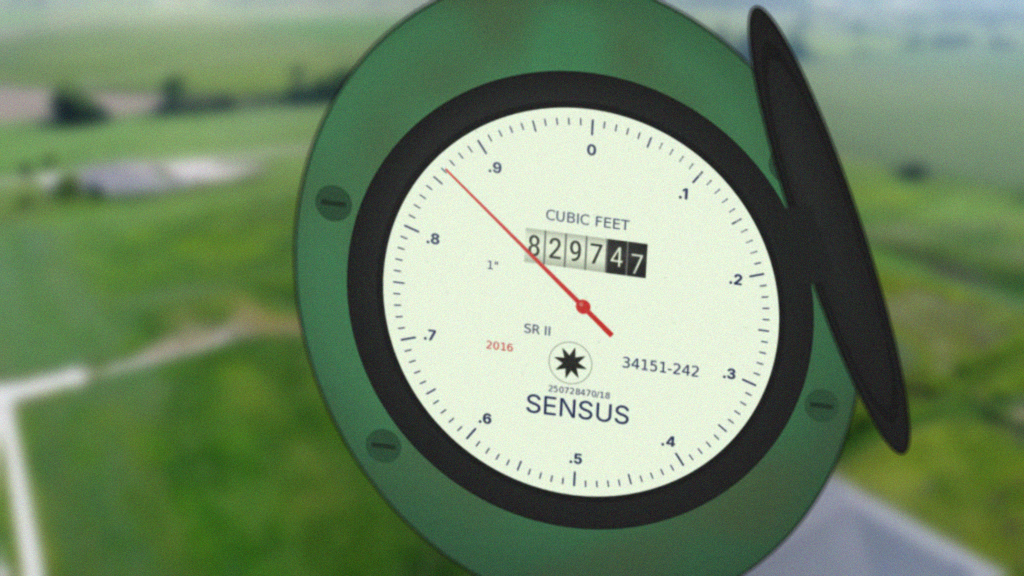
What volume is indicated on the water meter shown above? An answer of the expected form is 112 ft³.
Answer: 829746.86 ft³
